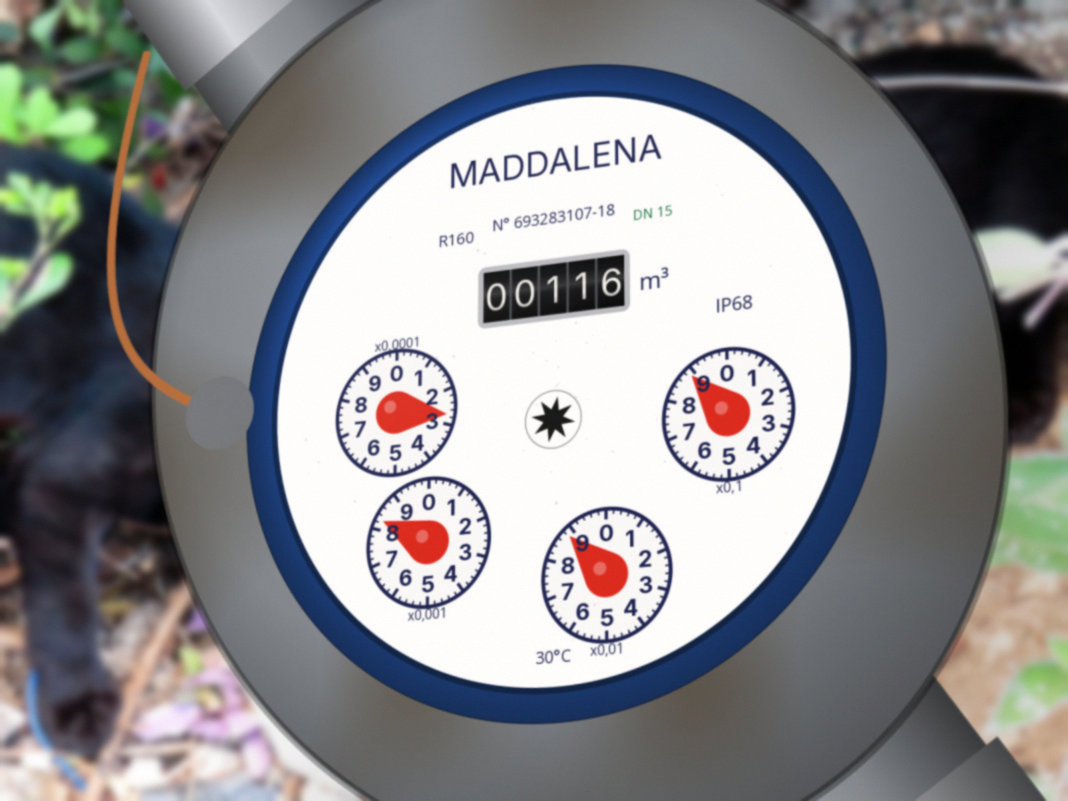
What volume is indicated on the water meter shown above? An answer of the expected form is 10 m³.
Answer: 116.8882 m³
